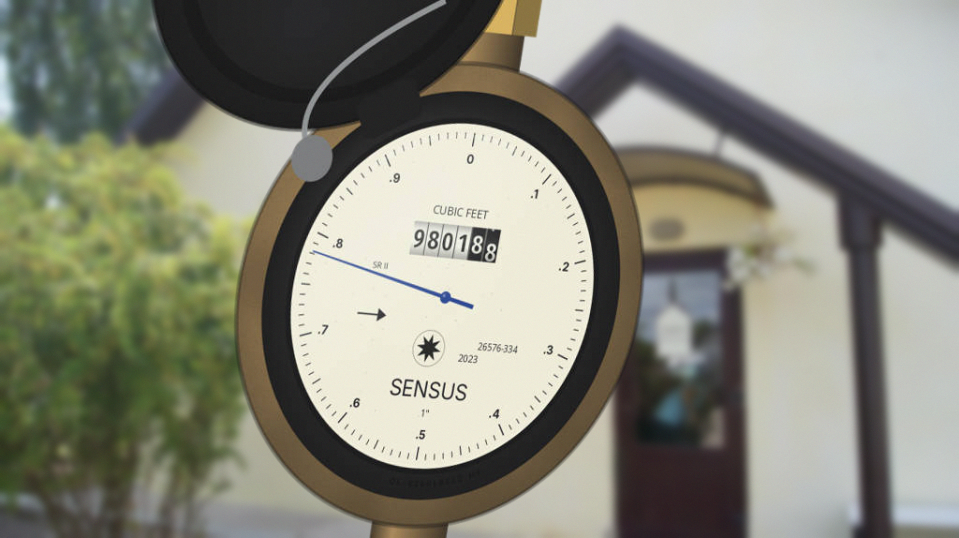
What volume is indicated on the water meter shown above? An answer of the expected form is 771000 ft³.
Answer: 980187.78 ft³
